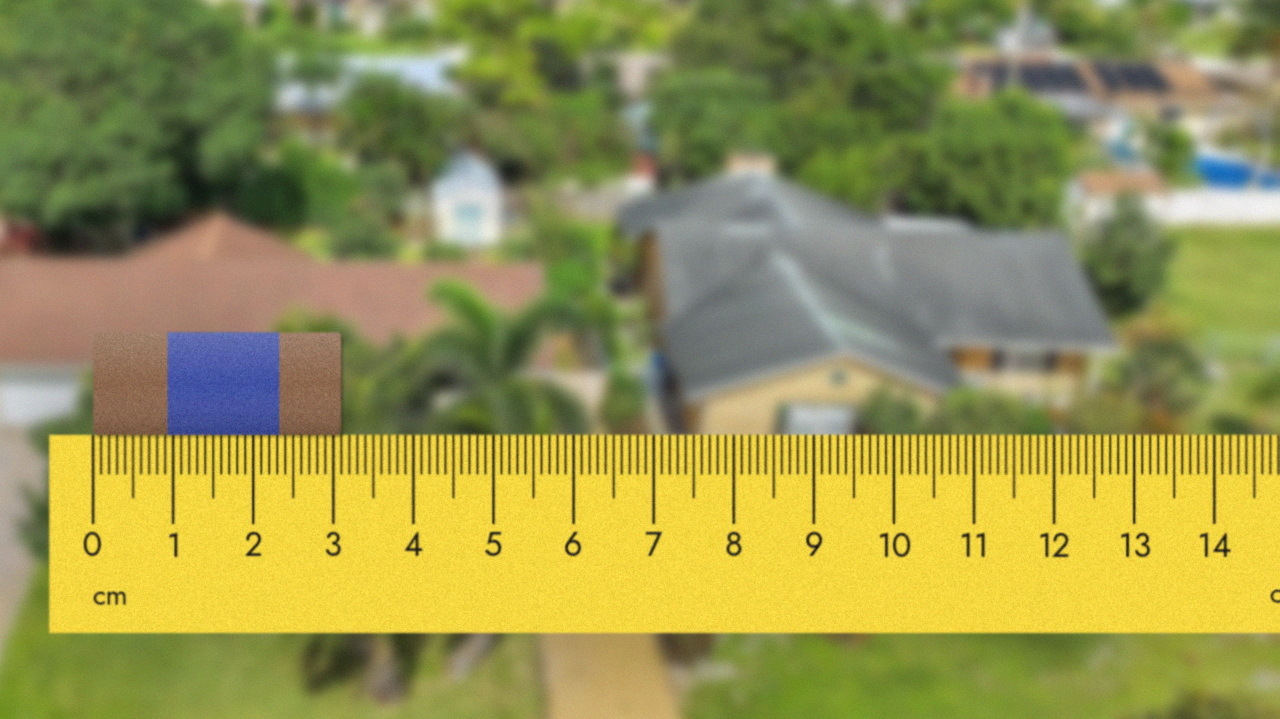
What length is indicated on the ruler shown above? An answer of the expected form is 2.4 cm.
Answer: 3.1 cm
